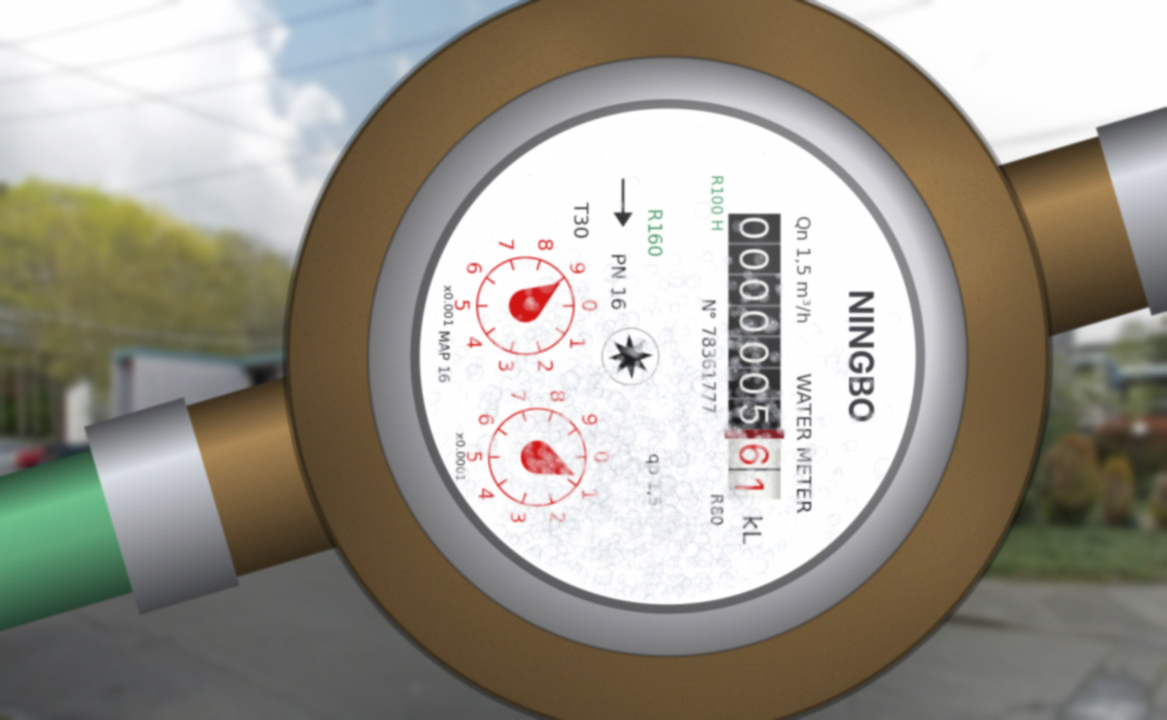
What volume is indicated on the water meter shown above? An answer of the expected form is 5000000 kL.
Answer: 5.6090 kL
